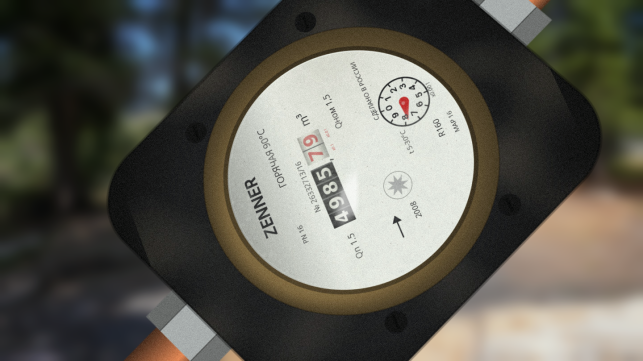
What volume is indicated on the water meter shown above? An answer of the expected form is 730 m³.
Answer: 4985.797 m³
